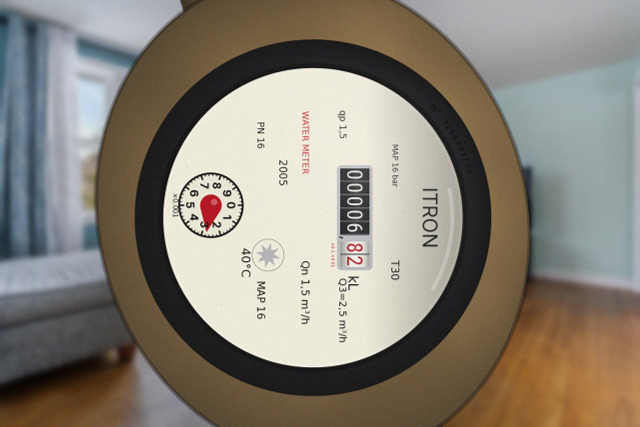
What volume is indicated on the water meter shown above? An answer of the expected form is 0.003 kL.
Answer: 6.822 kL
